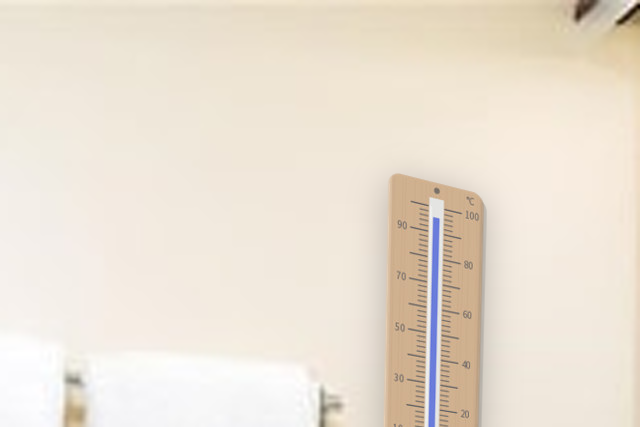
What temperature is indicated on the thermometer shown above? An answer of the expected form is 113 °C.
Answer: 96 °C
